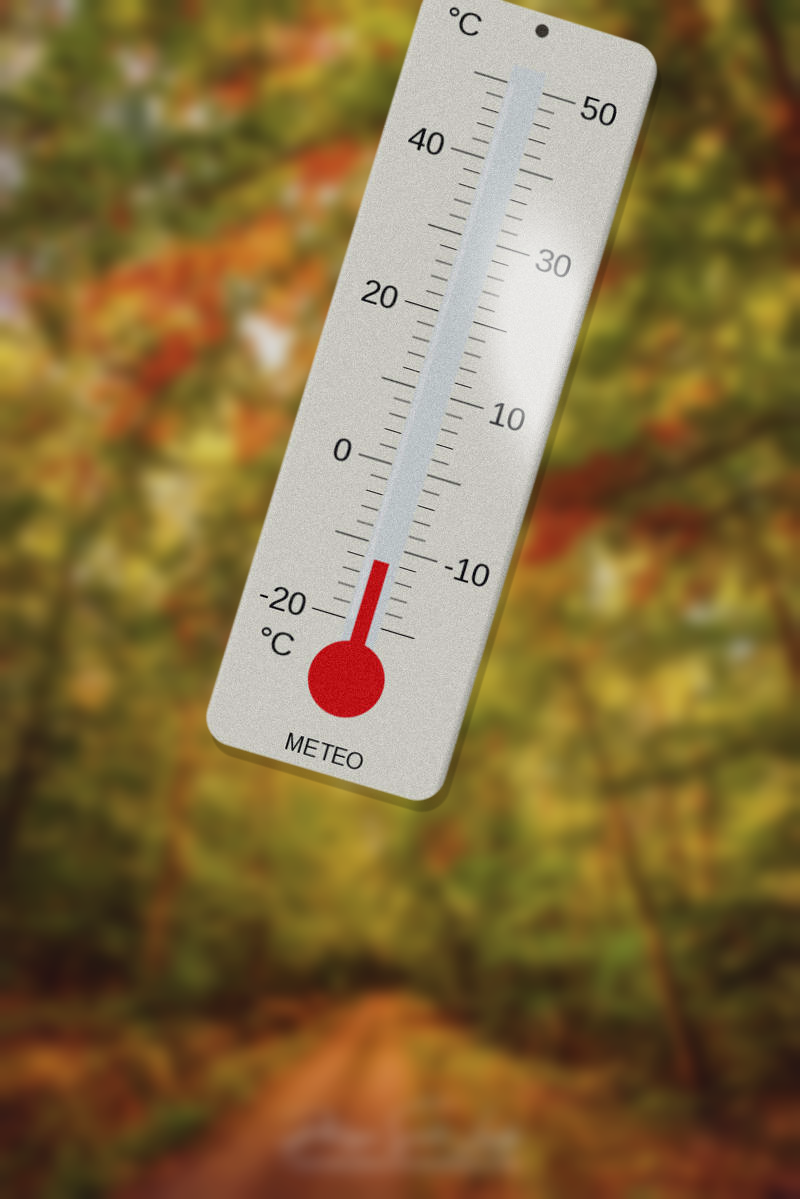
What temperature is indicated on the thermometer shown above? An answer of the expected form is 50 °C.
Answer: -12 °C
